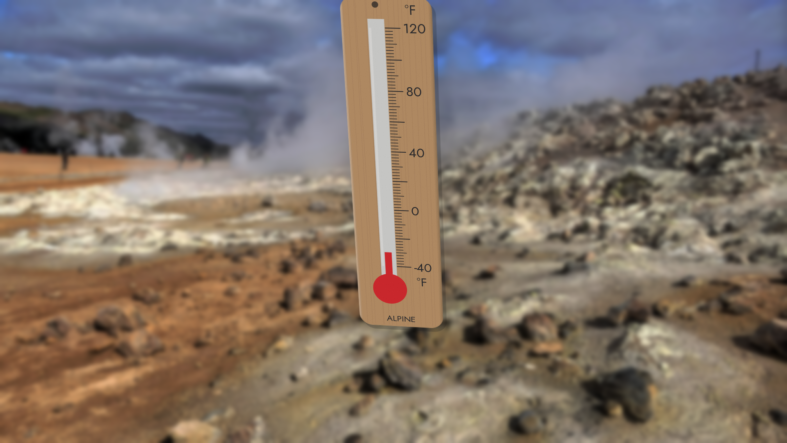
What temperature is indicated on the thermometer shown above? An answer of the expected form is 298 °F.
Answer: -30 °F
